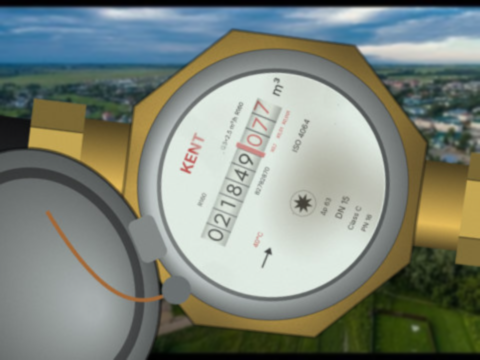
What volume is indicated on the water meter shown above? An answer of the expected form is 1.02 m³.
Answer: 21849.077 m³
